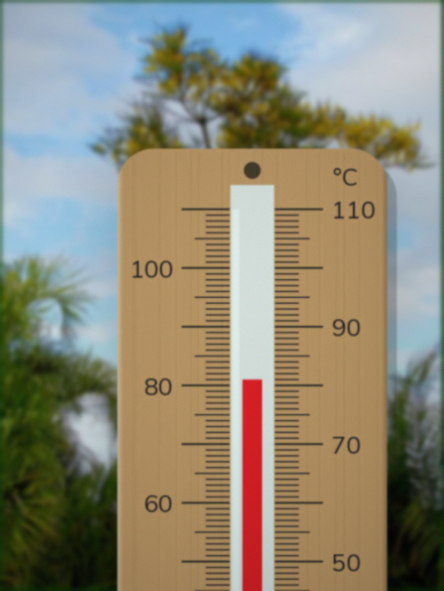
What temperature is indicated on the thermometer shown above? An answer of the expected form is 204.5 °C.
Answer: 81 °C
